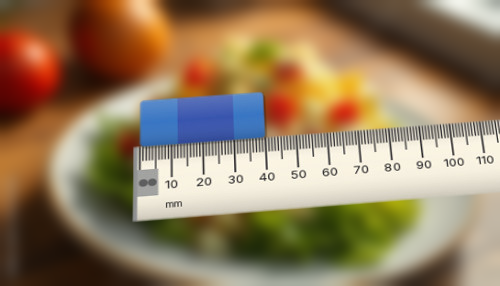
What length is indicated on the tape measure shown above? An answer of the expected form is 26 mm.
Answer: 40 mm
